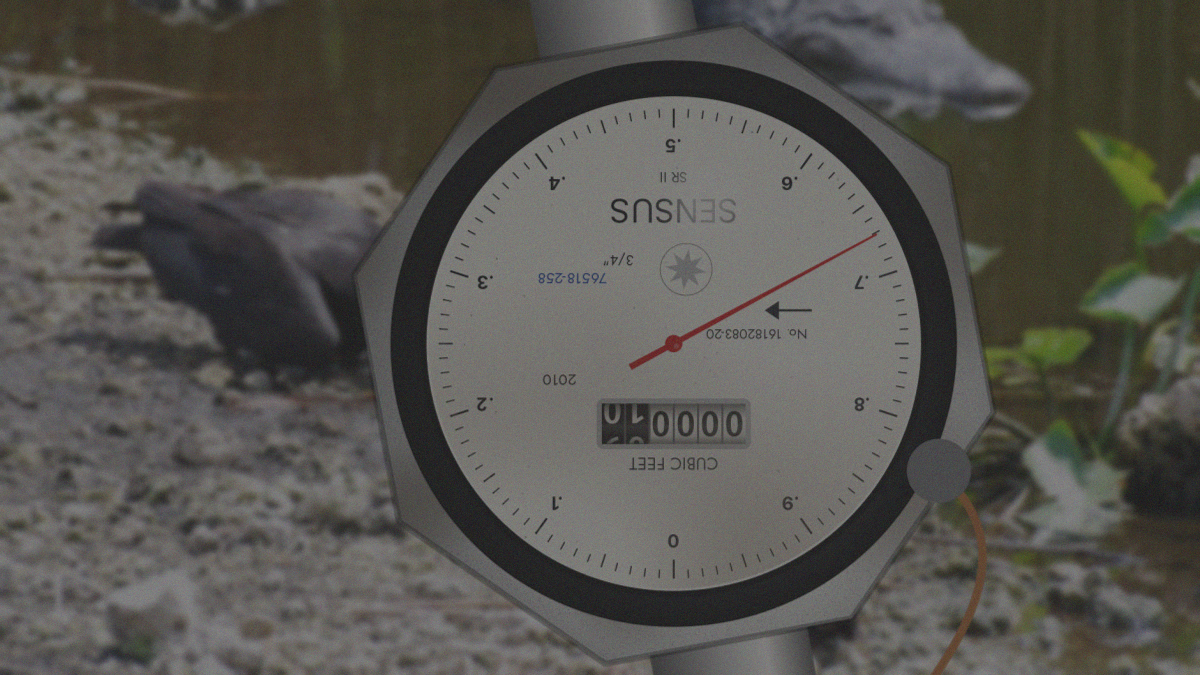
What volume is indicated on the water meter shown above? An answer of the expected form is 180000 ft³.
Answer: 9.67 ft³
